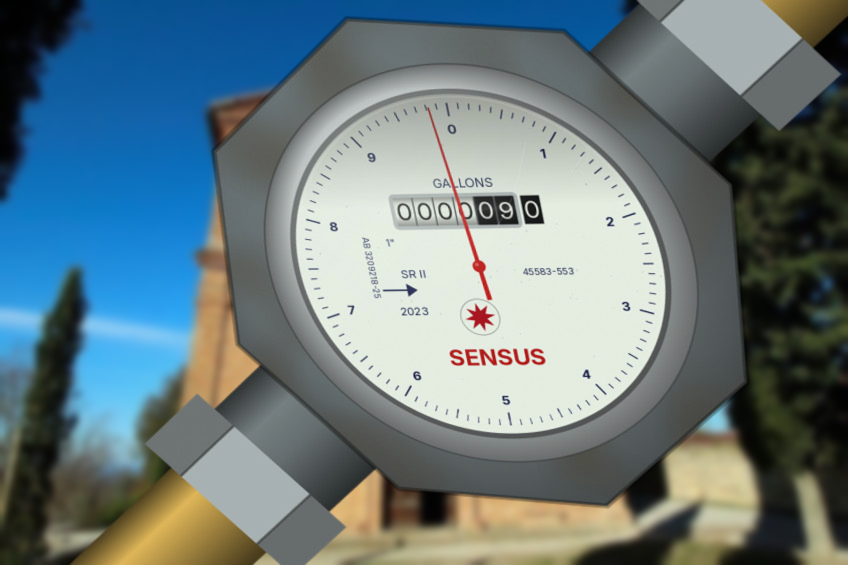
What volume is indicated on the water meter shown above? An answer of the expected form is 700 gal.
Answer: 89.8 gal
